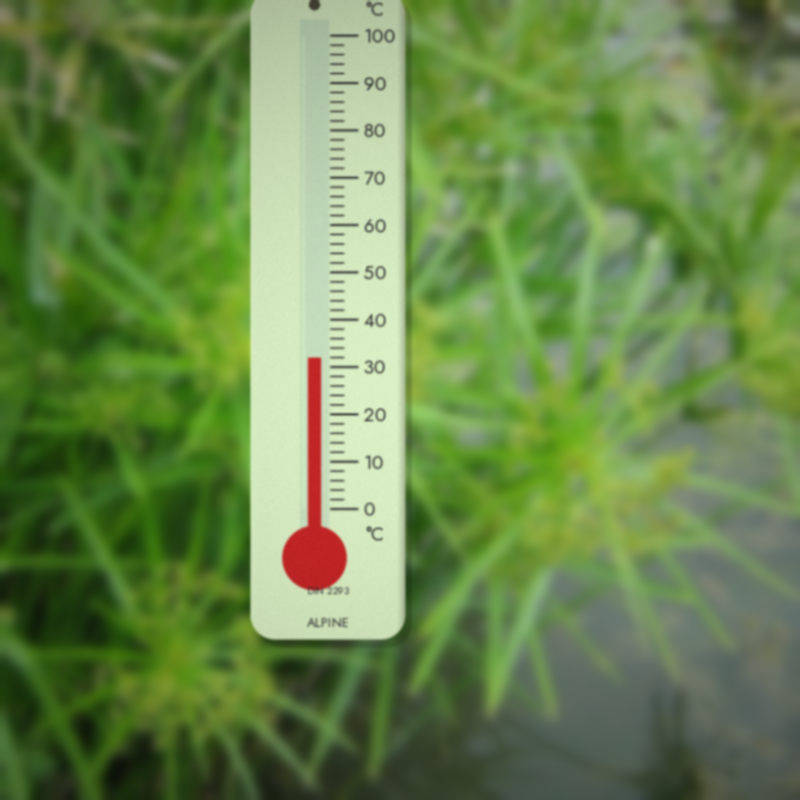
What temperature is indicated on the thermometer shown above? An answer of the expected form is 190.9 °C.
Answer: 32 °C
